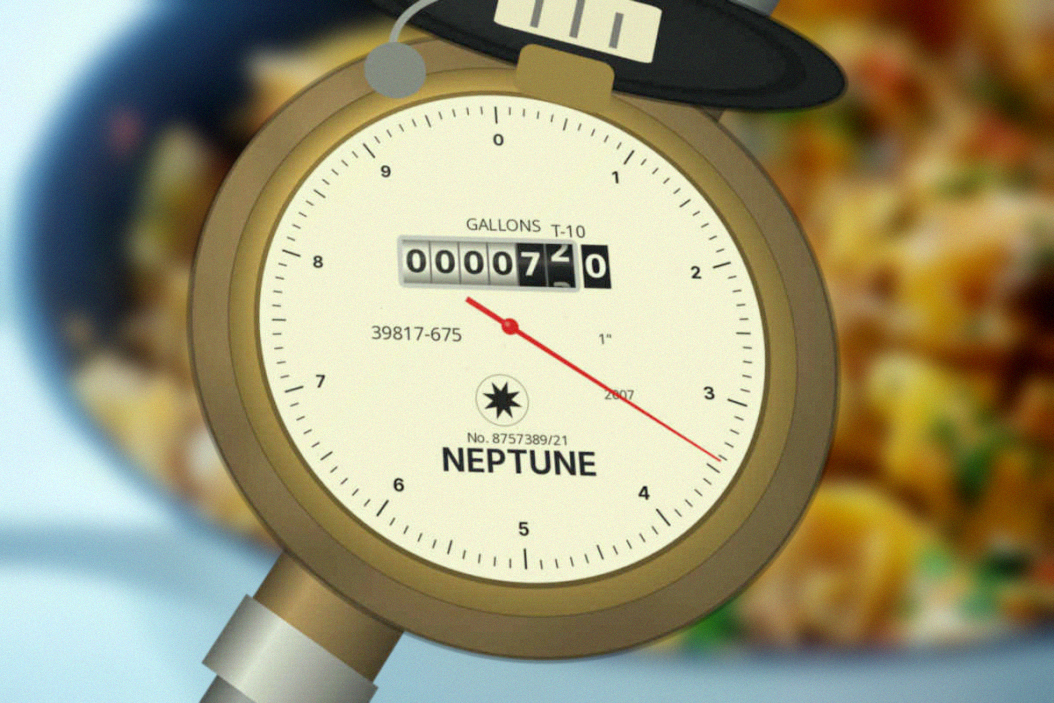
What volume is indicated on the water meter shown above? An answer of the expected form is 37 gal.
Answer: 723.4 gal
